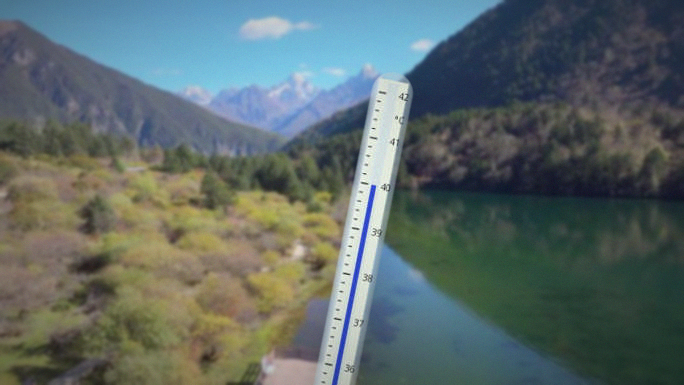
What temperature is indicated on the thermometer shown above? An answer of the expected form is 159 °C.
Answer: 40 °C
